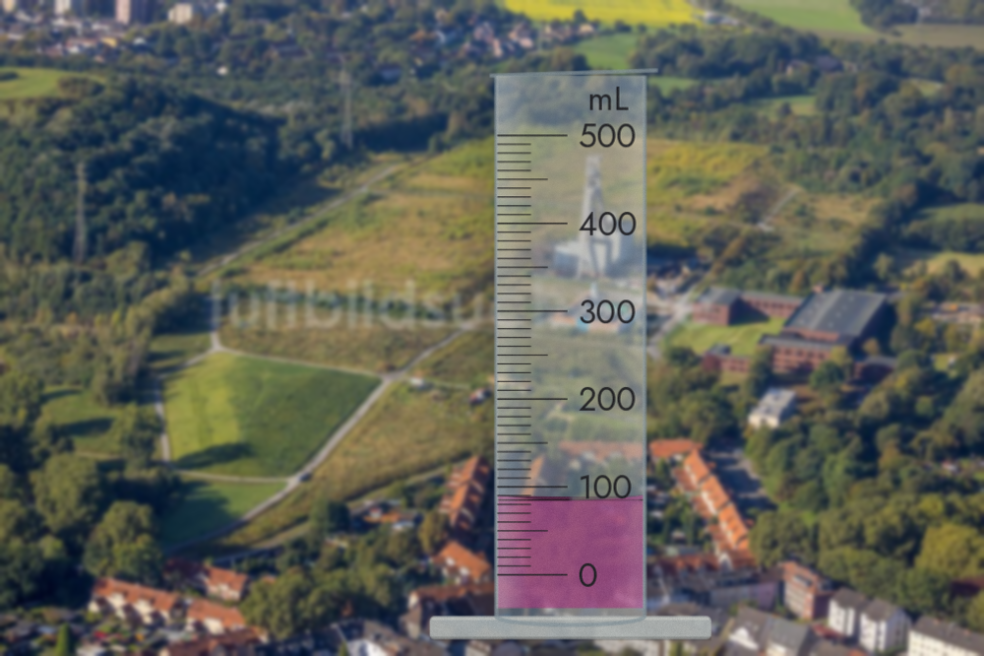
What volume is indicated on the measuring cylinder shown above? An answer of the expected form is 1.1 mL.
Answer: 85 mL
